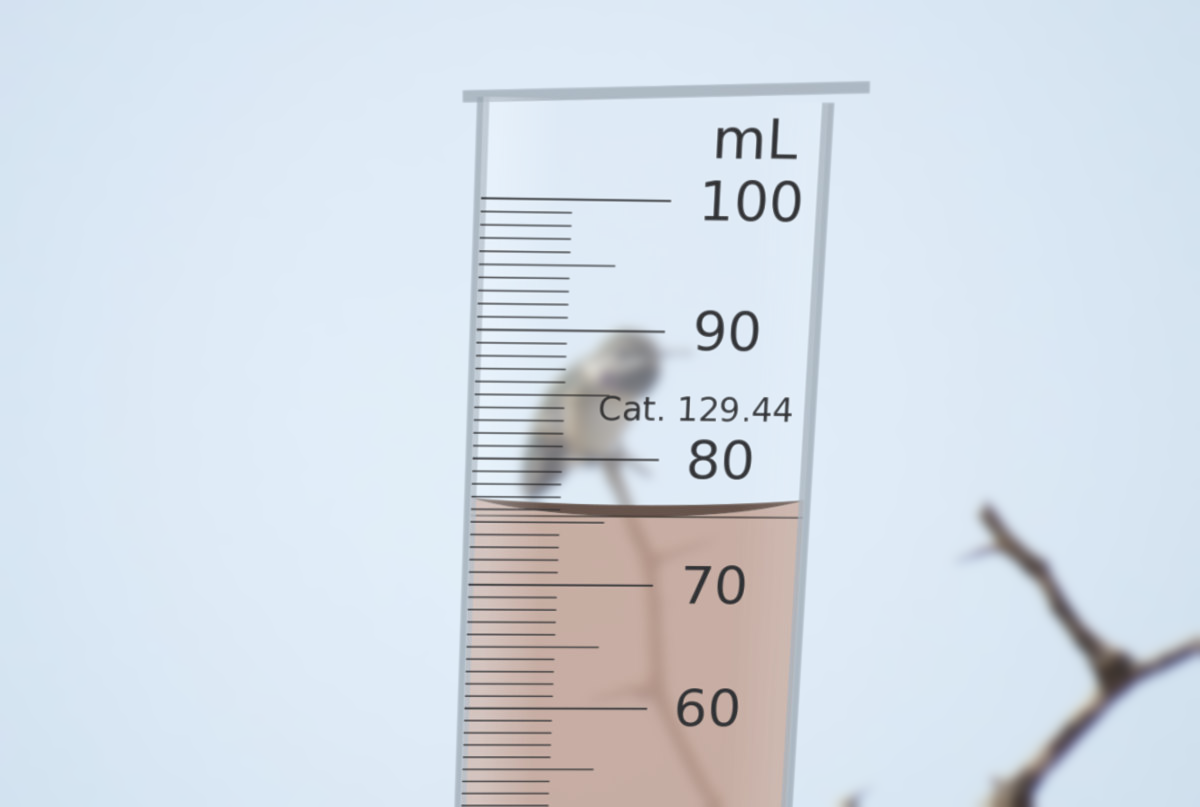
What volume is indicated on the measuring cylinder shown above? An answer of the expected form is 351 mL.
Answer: 75.5 mL
